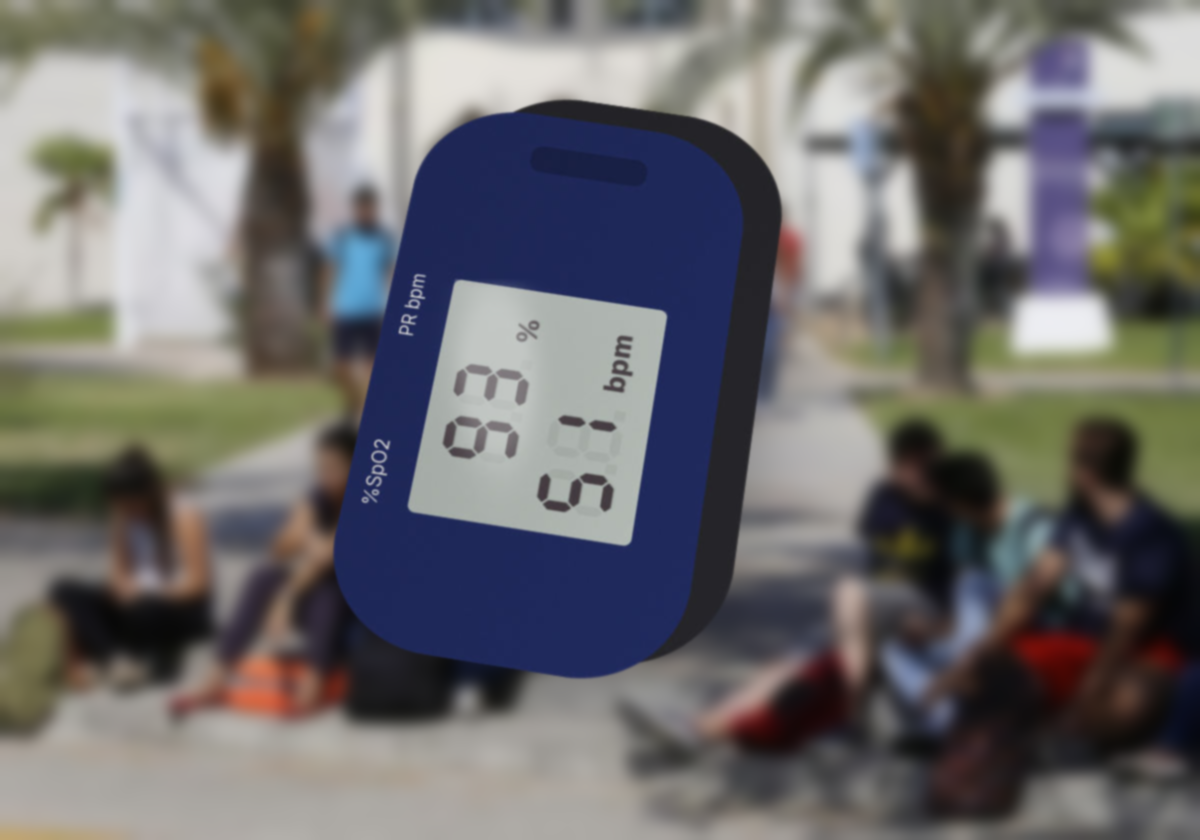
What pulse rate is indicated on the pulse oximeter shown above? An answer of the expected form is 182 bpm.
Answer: 51 bpm
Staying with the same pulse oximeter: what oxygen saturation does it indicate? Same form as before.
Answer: 93 %
